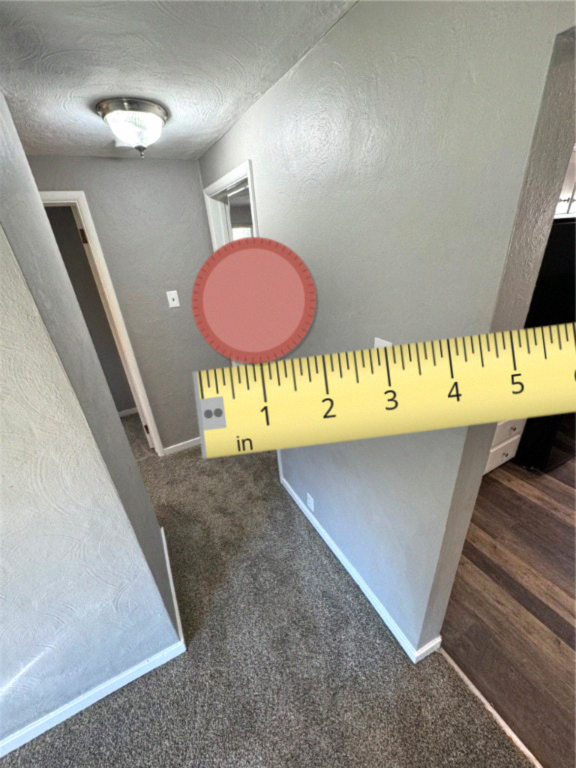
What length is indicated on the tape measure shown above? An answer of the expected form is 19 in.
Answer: 2 in
